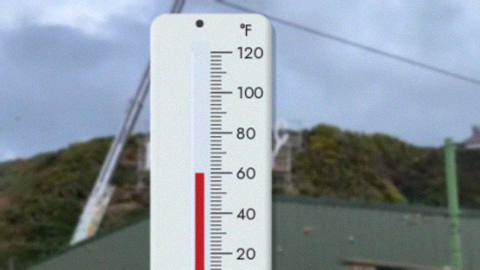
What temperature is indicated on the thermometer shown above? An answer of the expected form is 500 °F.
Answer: 60 °F
